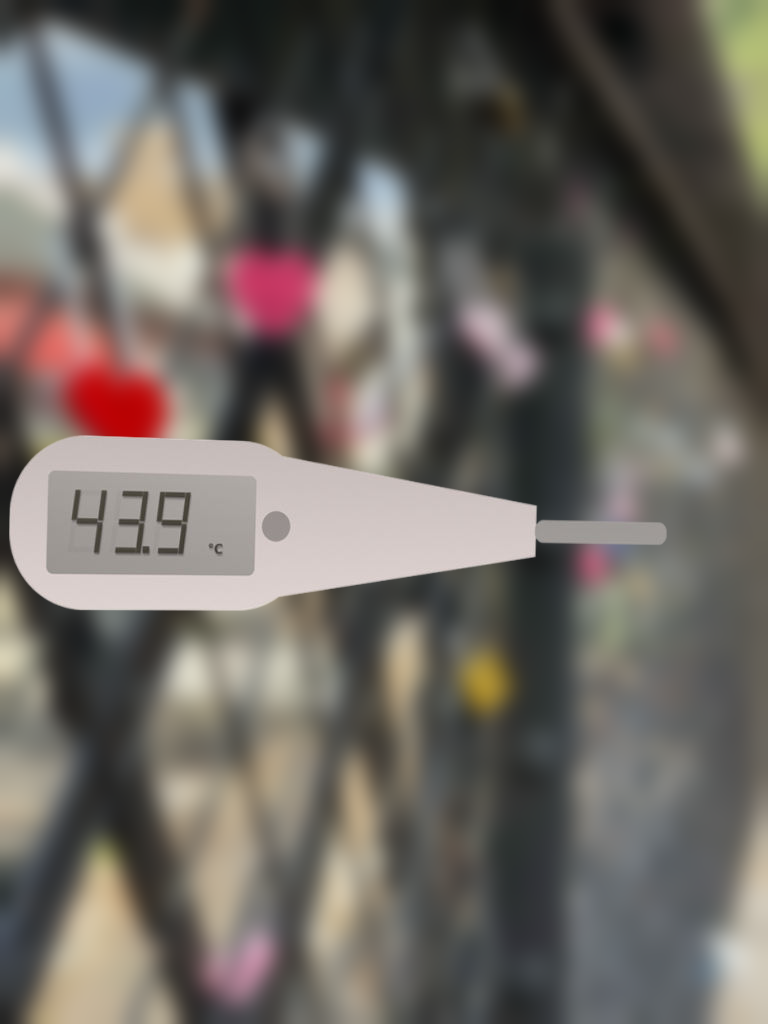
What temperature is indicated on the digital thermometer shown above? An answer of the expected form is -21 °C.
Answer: 43.9 °C
